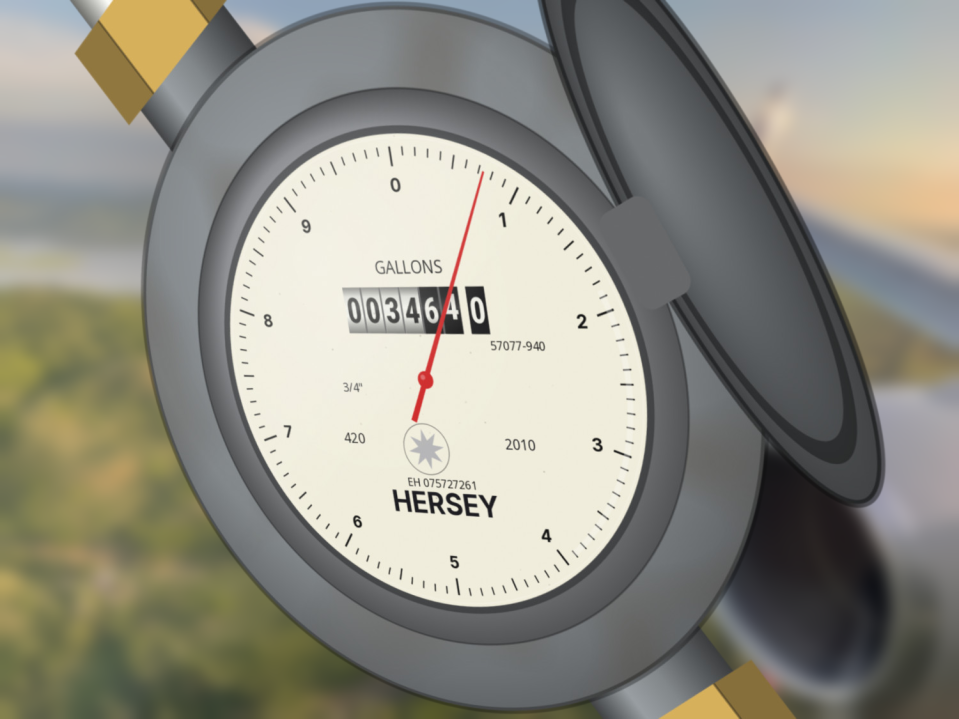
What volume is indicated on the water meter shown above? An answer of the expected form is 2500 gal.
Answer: 34640.7 gal
